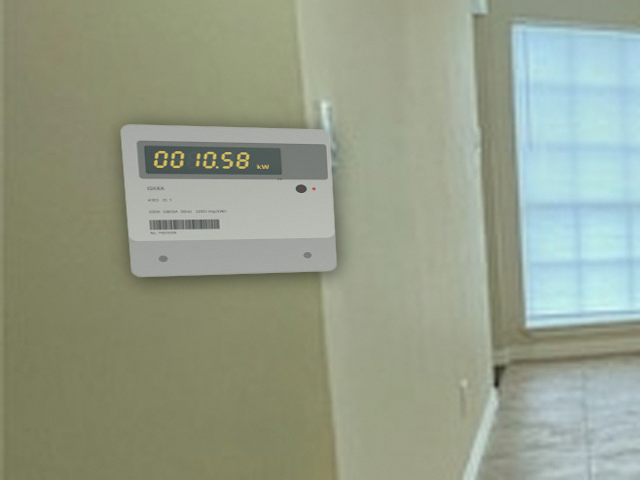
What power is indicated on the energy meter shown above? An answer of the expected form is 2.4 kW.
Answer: 10.58 kW
